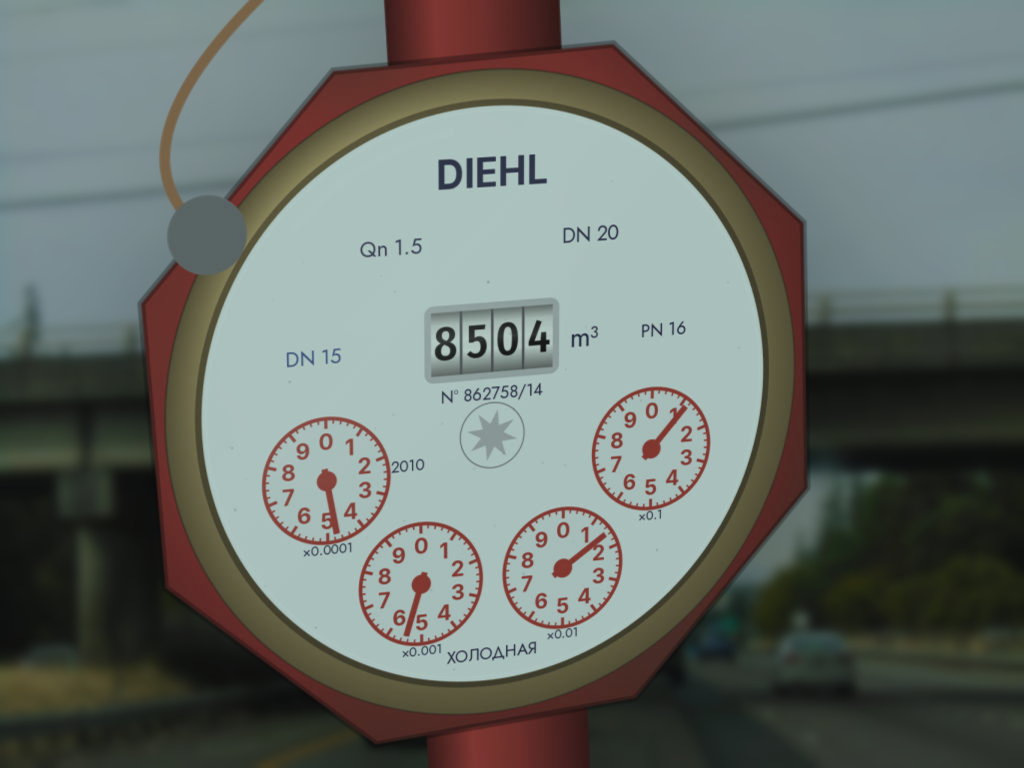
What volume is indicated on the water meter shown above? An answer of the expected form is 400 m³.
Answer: 8504.1154 m³
